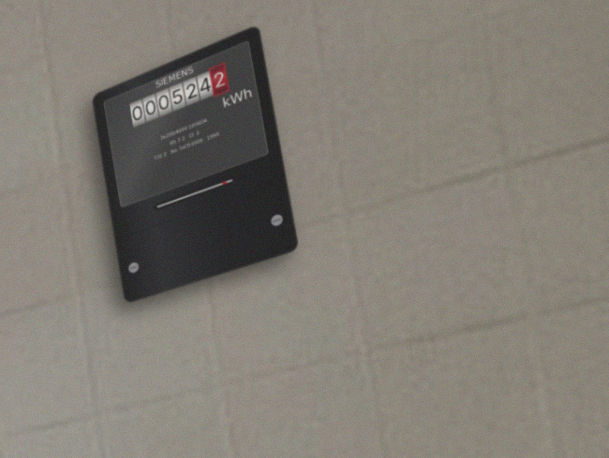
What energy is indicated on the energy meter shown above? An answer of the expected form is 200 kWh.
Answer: 524.2 kWh
